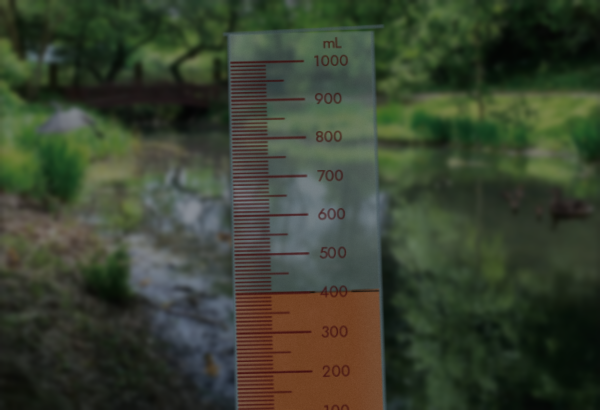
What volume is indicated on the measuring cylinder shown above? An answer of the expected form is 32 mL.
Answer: 400 mL
